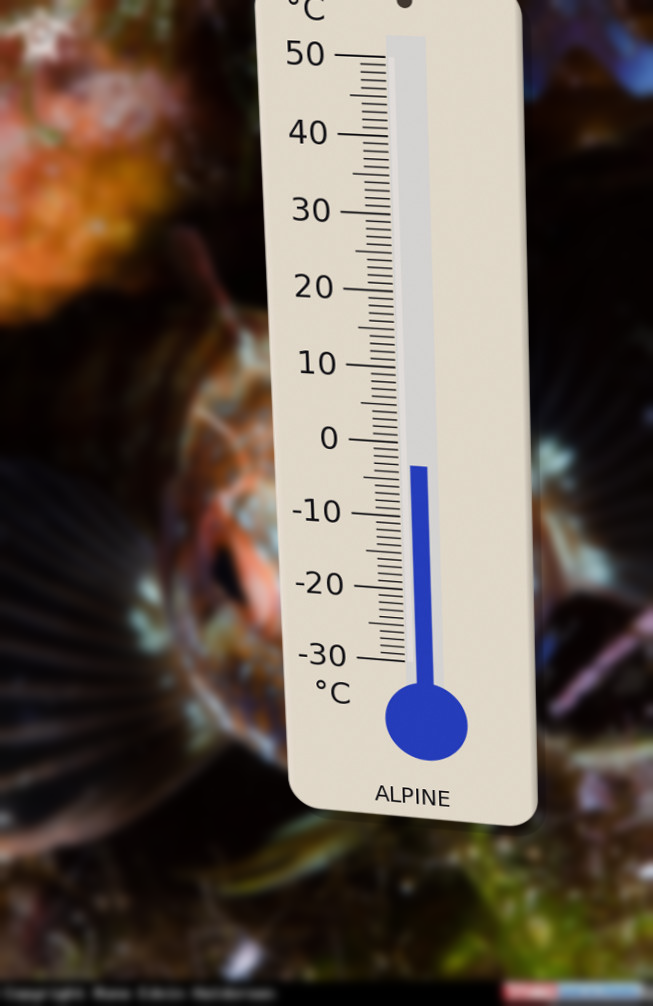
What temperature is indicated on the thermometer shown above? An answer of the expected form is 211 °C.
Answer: -3 °C
